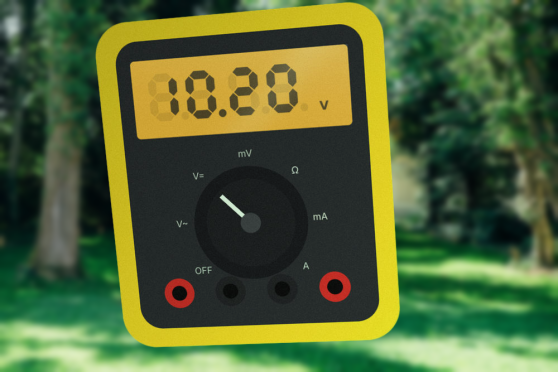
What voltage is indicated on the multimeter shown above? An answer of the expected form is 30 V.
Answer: 10.20 V
